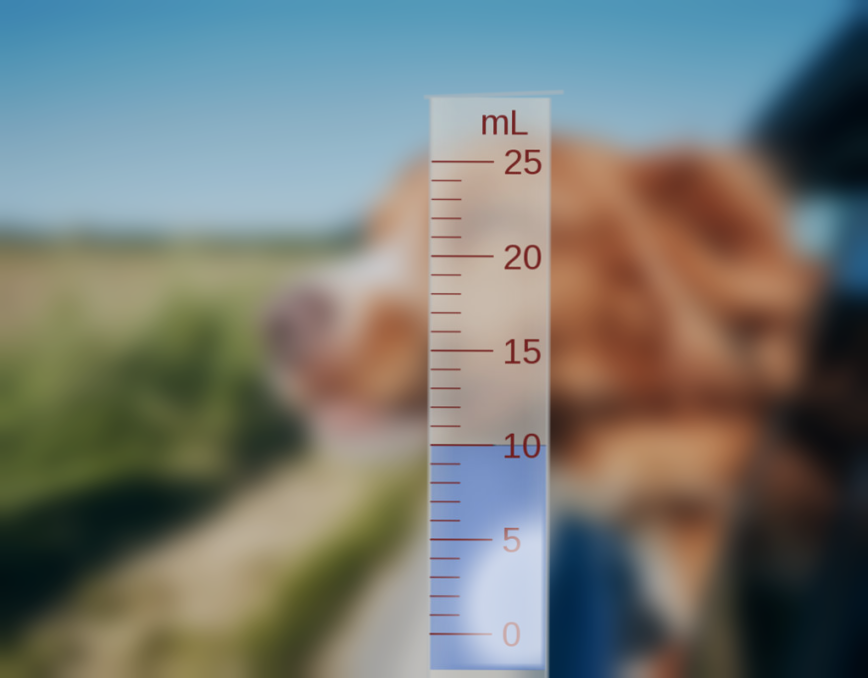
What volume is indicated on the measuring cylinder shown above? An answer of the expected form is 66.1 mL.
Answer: 10 mL
